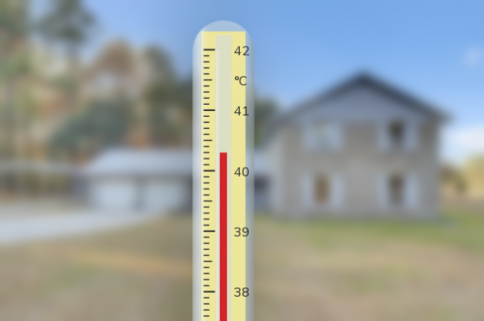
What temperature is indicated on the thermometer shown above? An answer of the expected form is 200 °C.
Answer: 40.3 °C
